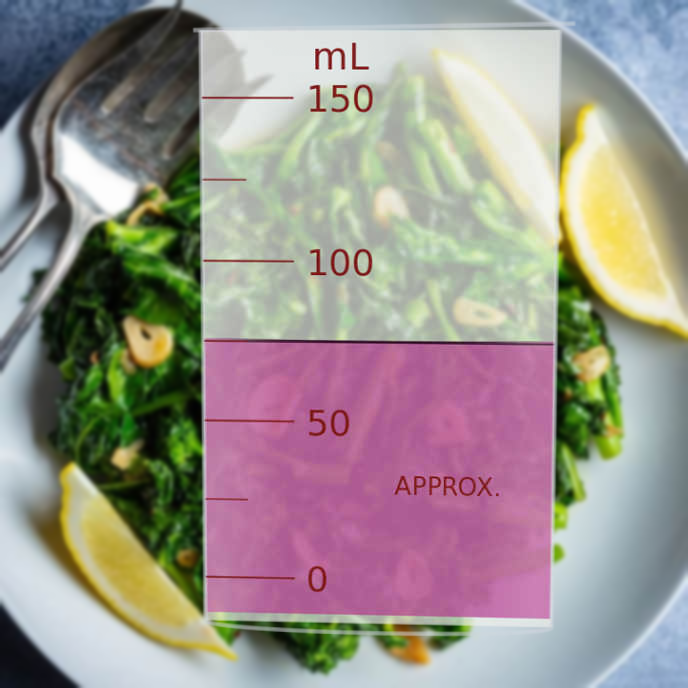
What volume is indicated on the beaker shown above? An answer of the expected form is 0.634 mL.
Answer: 75 mL
